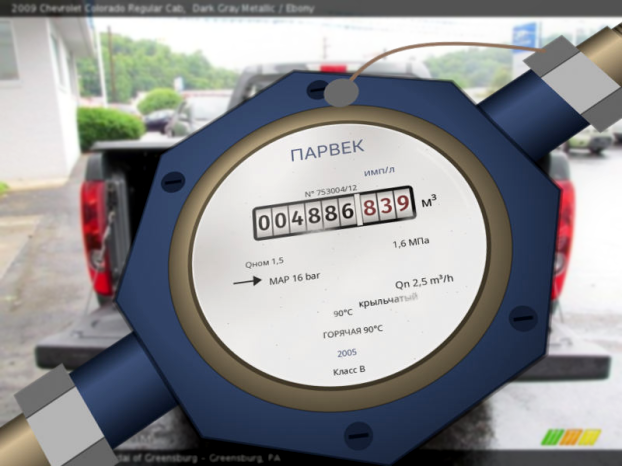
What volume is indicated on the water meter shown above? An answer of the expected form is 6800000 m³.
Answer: 4886.839 m³
